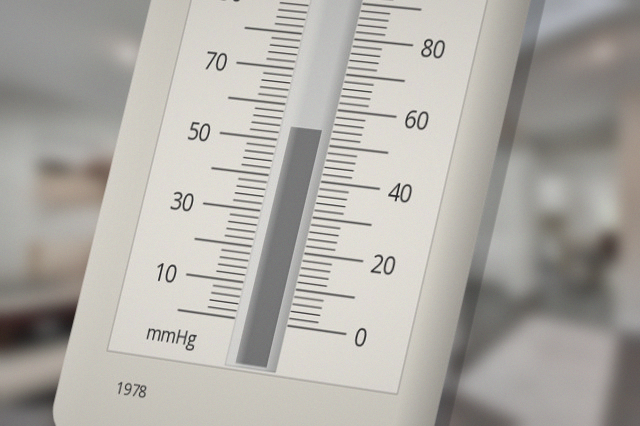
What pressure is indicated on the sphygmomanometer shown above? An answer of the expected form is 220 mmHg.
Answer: 54 mmHg
